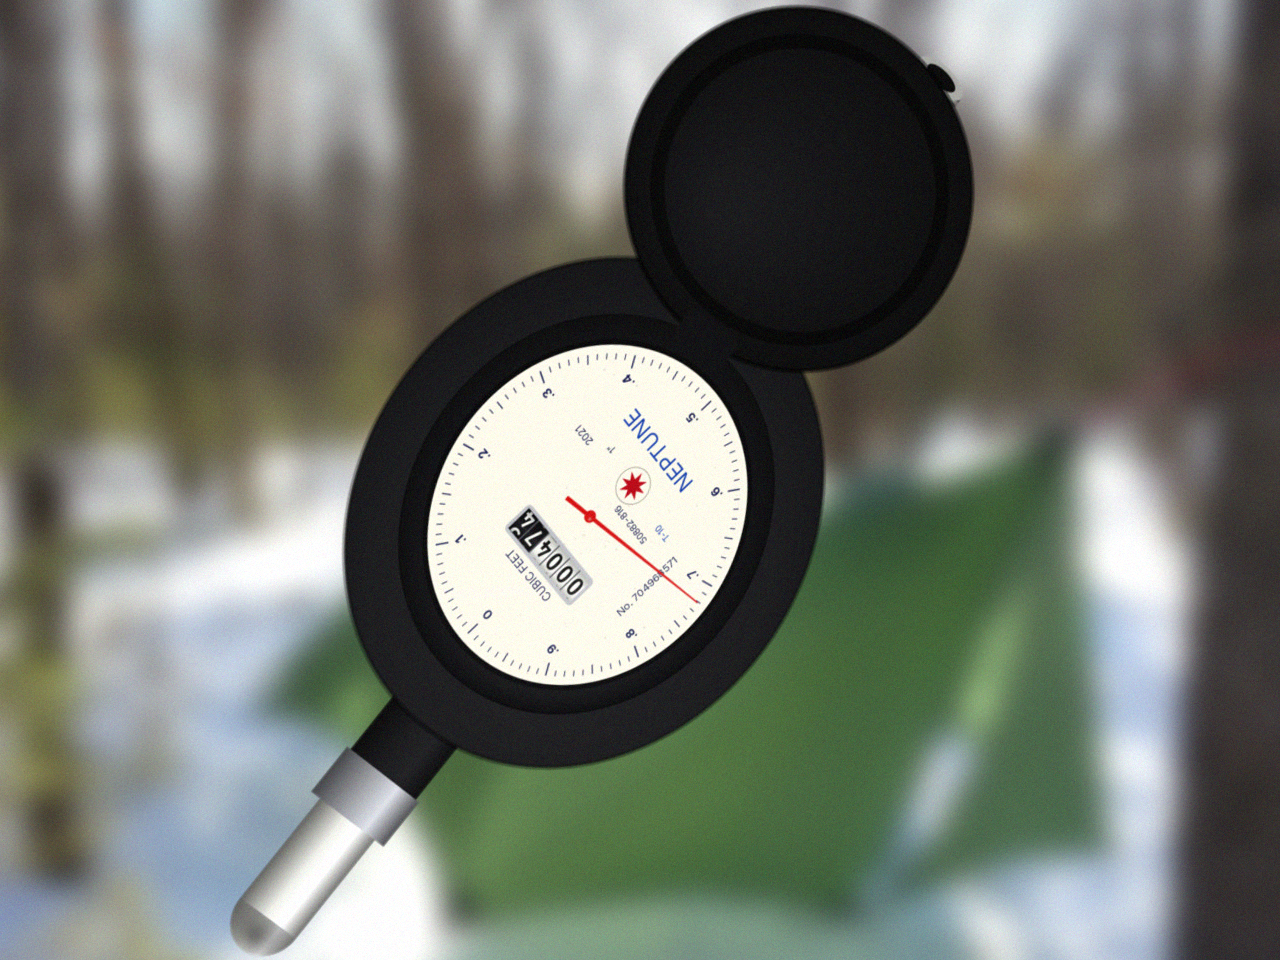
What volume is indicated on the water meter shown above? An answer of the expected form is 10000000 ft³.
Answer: 473.72 ft³
